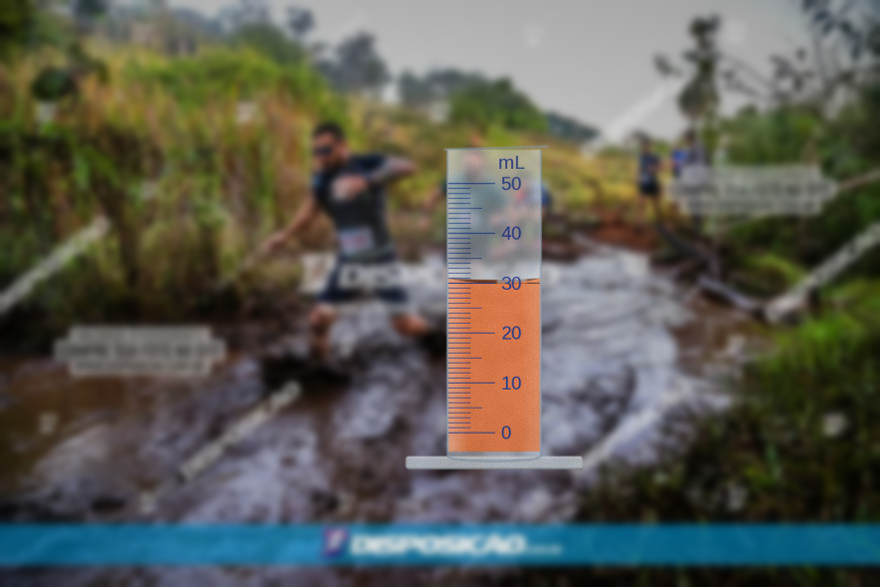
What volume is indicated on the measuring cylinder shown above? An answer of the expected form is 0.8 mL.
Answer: 30 mL
